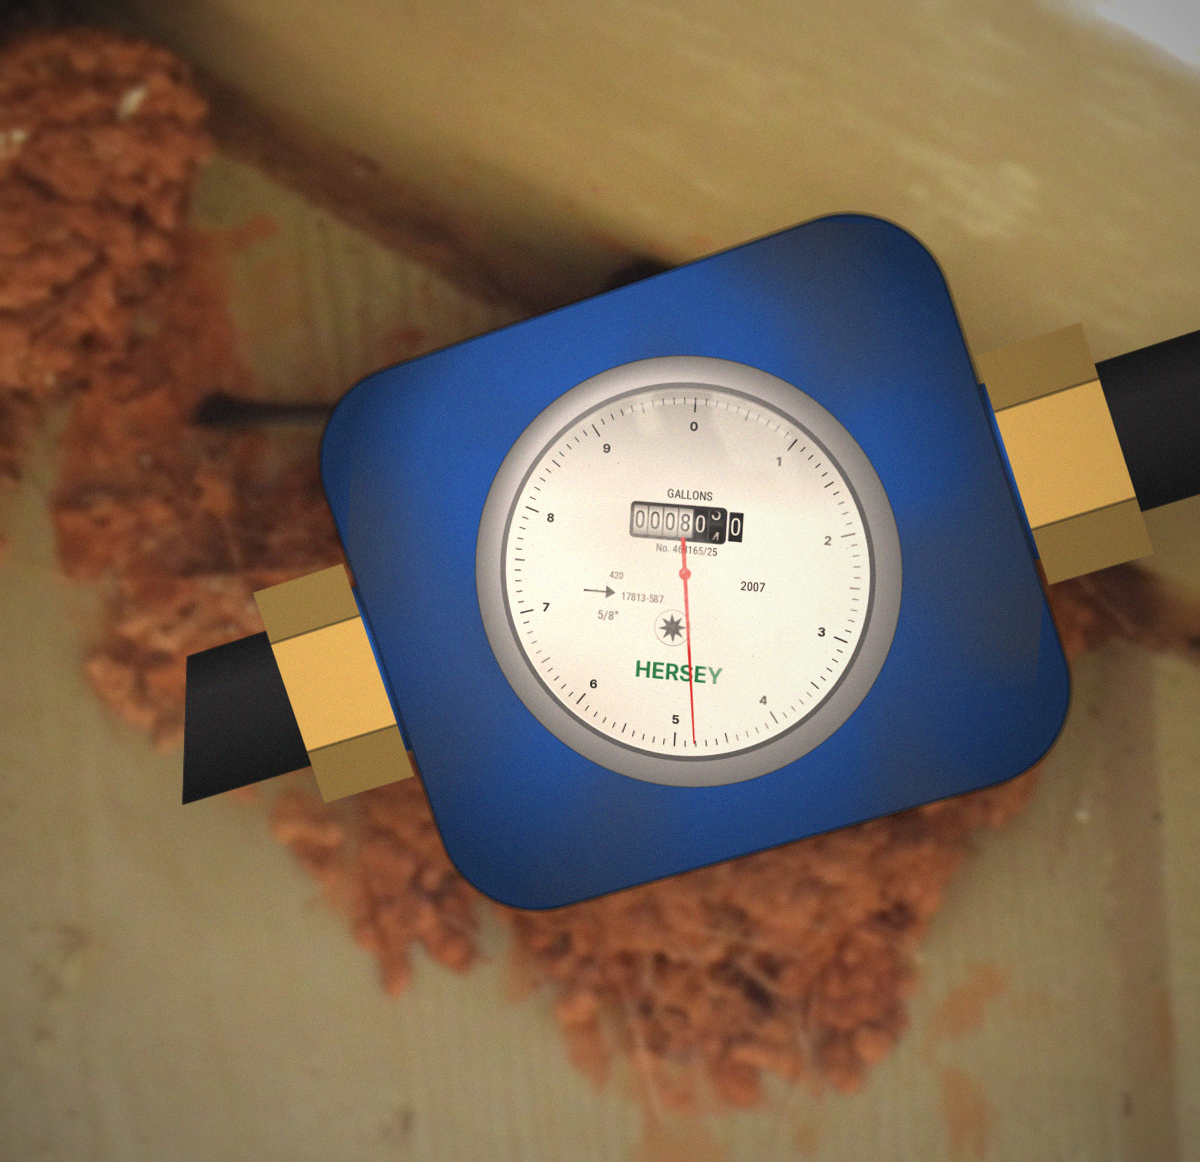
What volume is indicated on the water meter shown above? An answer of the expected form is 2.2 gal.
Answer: 8034.8 gal
